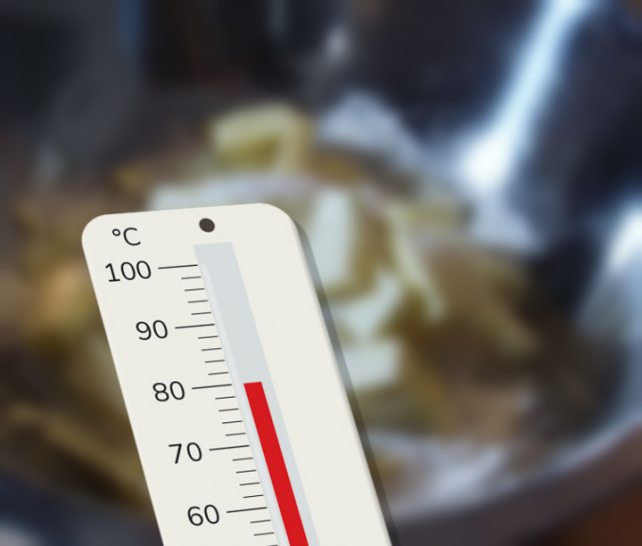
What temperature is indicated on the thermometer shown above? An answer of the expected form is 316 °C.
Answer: 80 °C
